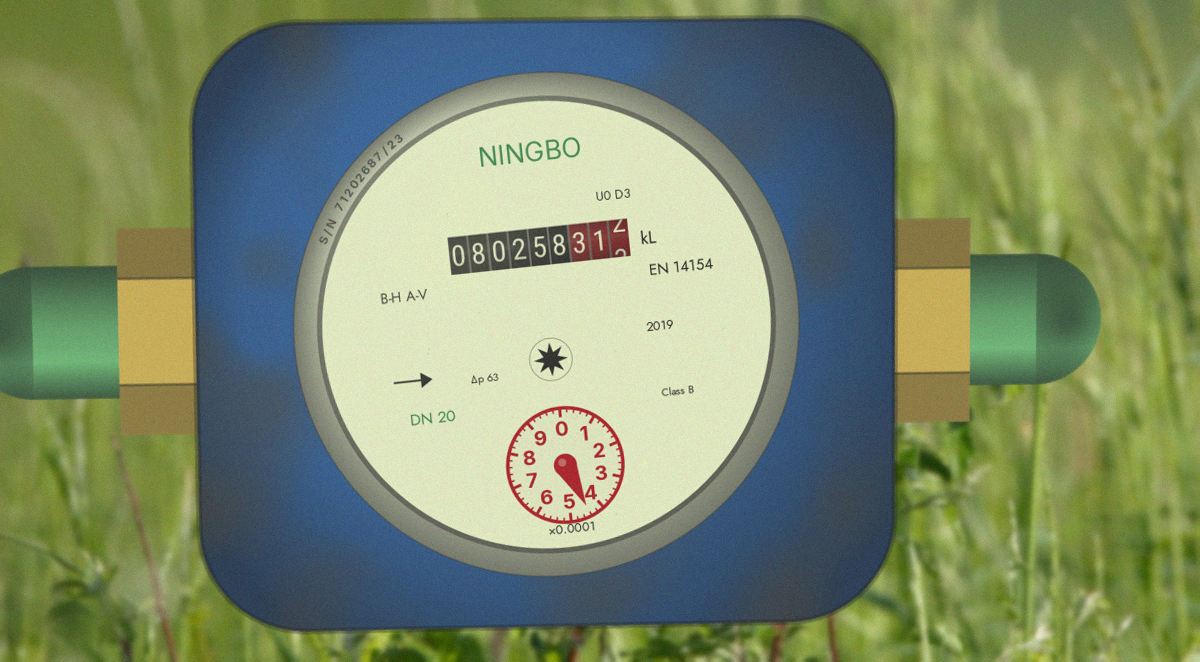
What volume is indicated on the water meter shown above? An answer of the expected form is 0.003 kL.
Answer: 80258.3124 kL
